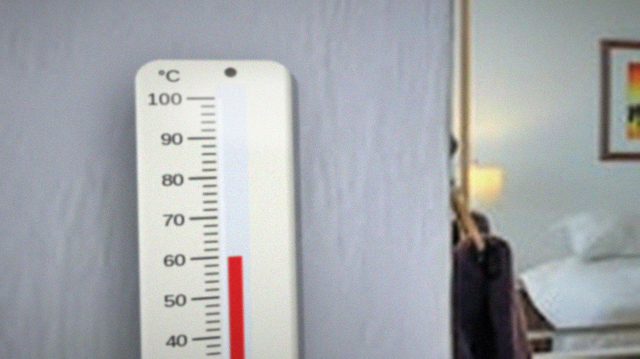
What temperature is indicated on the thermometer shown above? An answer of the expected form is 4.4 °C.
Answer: 60 °C
